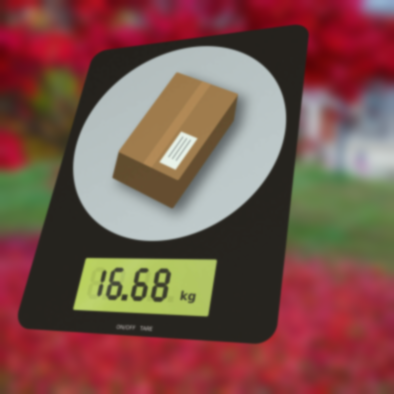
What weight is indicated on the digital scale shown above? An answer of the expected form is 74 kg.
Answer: 16.68 kg
